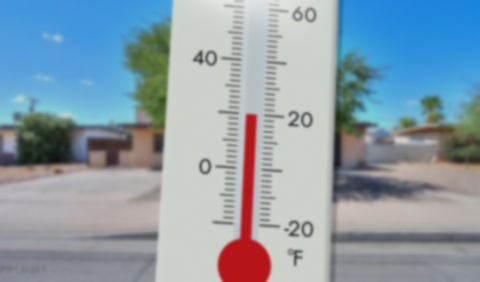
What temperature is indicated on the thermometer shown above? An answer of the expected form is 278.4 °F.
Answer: 20 °F
